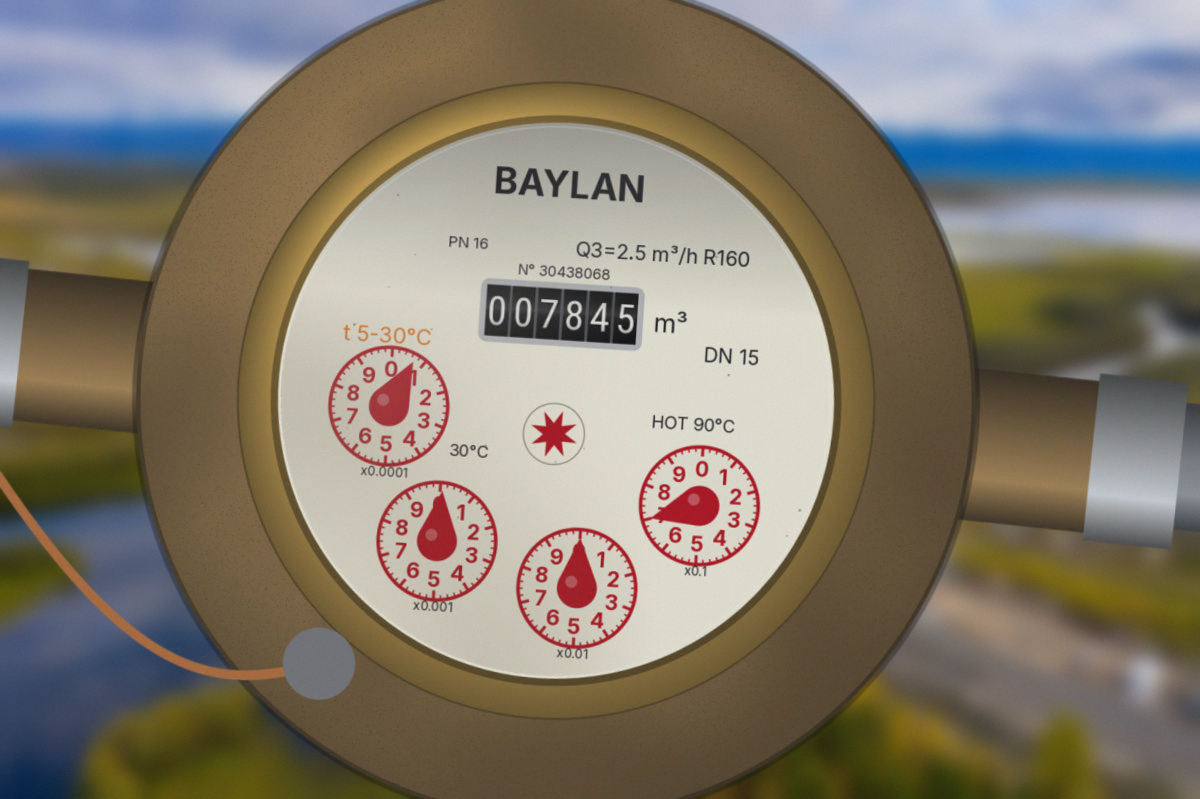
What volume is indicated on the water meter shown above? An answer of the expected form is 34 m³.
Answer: 7845.7000 m³
